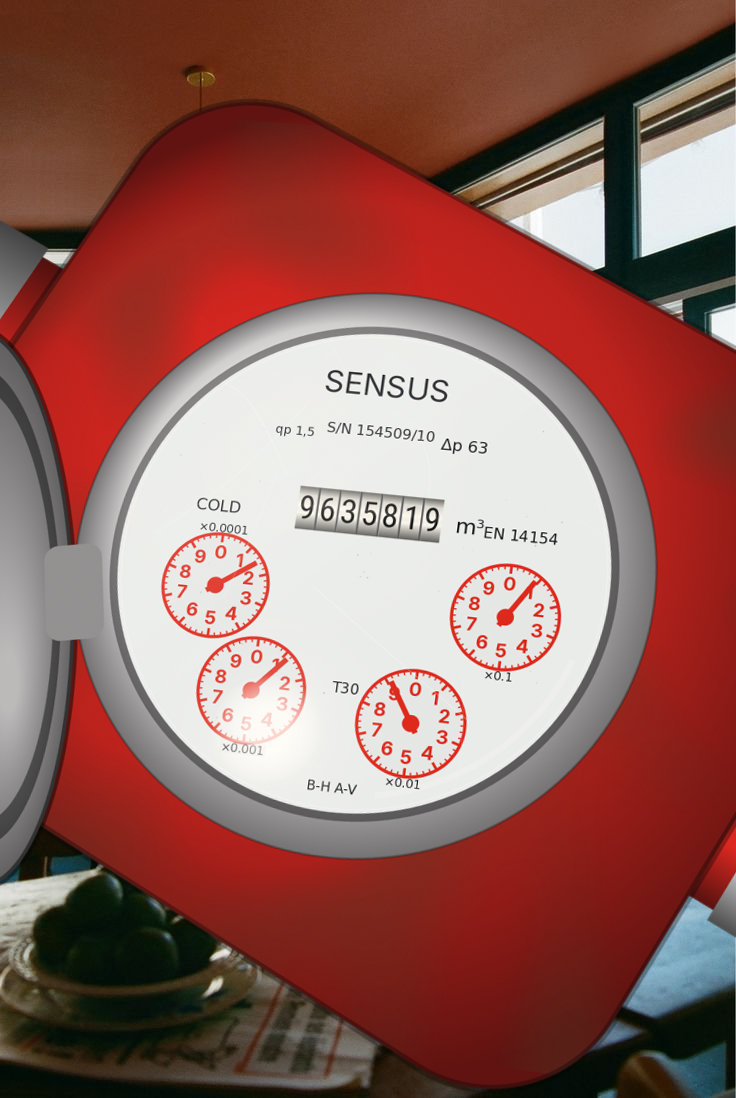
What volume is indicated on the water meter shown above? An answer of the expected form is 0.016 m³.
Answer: 9635819.0911 m³
